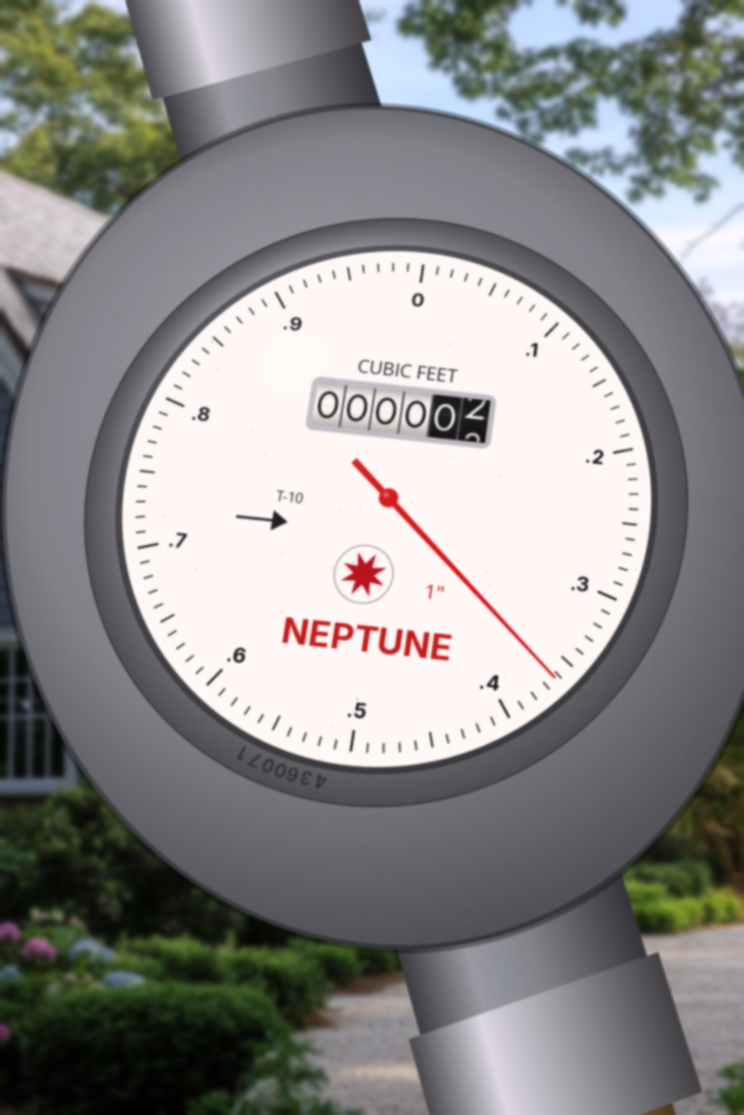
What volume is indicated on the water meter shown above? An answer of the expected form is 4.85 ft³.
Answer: 2.36 ft³
